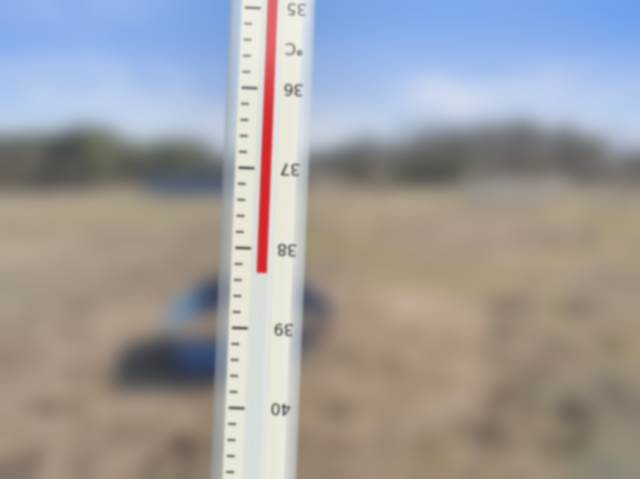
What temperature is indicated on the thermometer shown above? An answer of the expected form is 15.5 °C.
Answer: 38.3 °C
